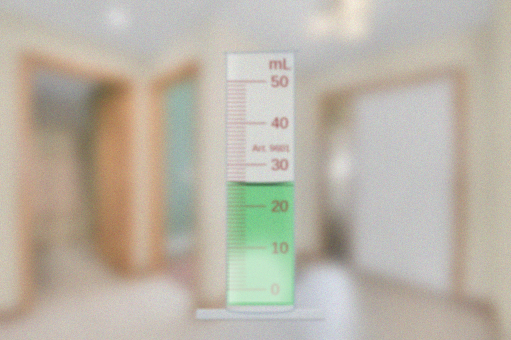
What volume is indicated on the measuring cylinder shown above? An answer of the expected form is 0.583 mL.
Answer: 25 mL
